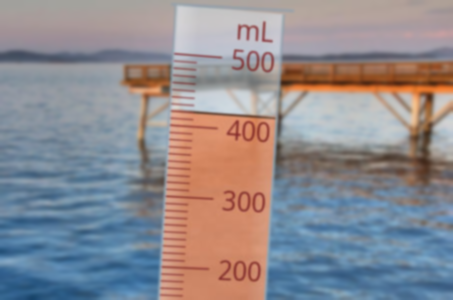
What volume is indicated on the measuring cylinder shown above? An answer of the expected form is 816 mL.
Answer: 420 mL
